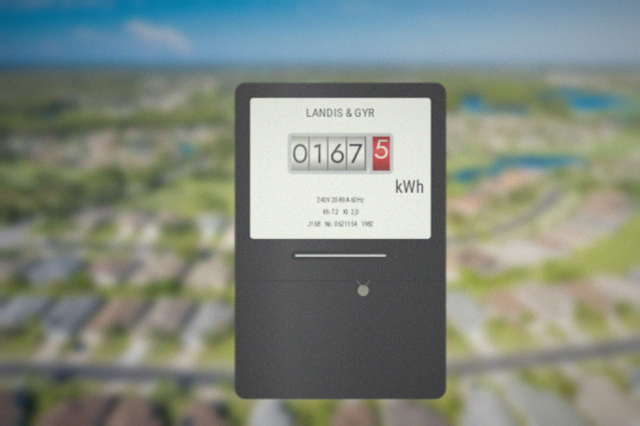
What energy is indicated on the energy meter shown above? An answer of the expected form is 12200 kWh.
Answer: 167.5 kWh
